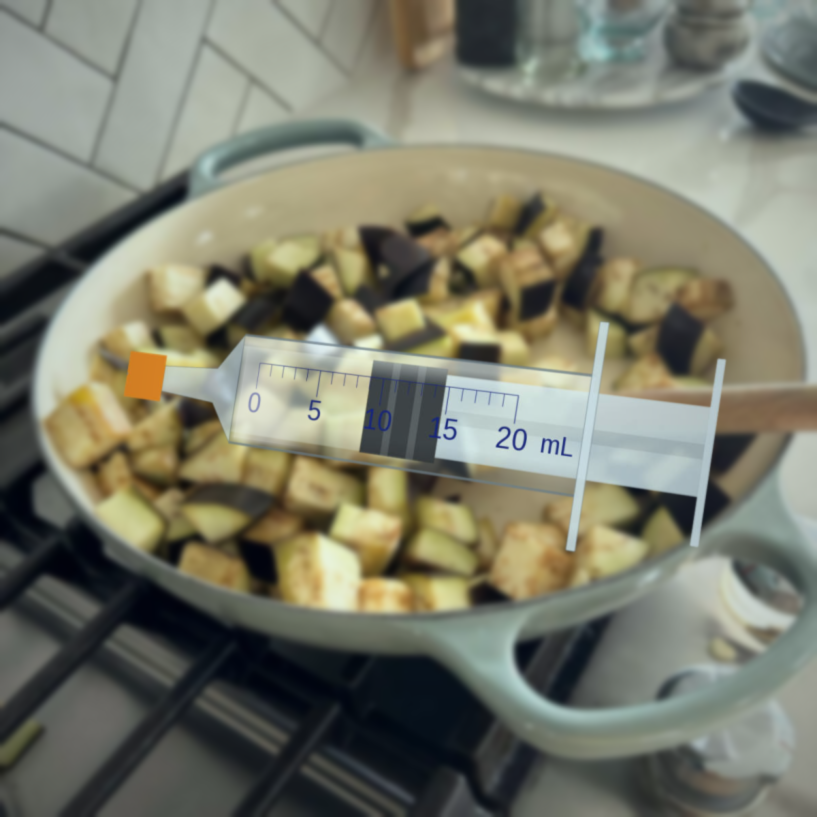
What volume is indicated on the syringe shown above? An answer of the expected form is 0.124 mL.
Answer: 9 mL
